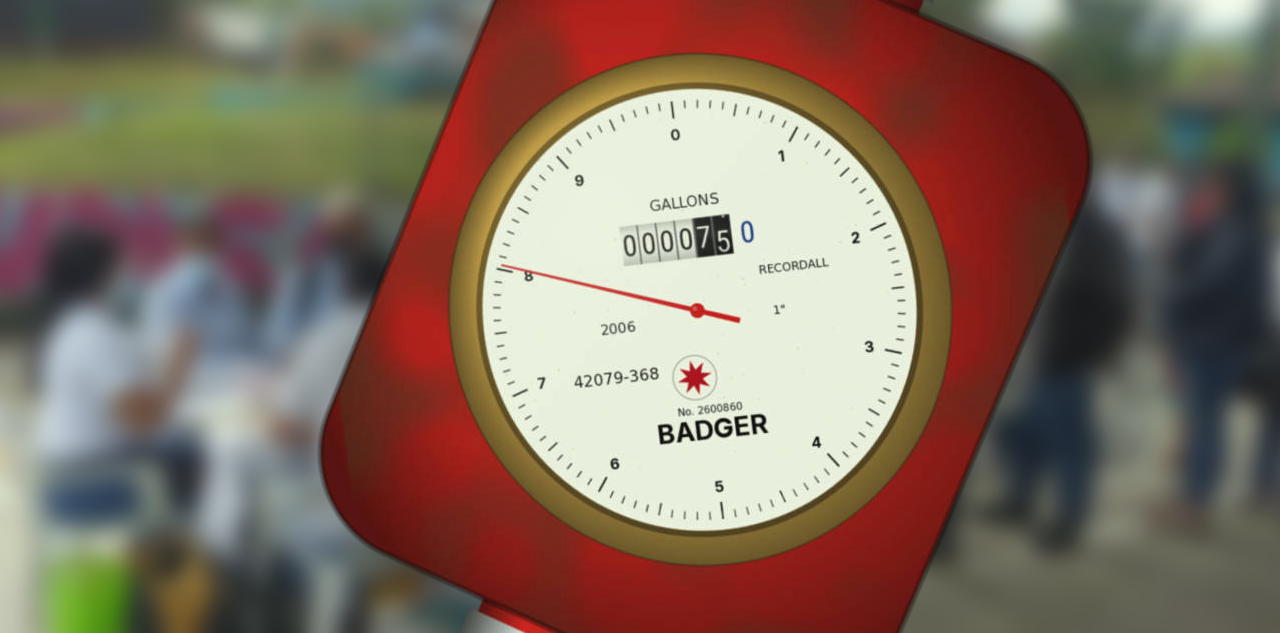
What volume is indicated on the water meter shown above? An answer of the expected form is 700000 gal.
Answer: 748.0 gal
